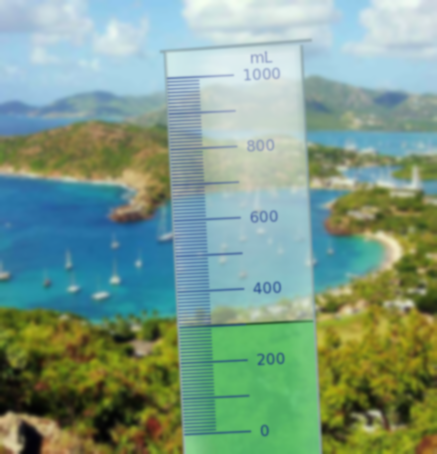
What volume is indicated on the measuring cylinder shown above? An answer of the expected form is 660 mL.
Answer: 300 mL
